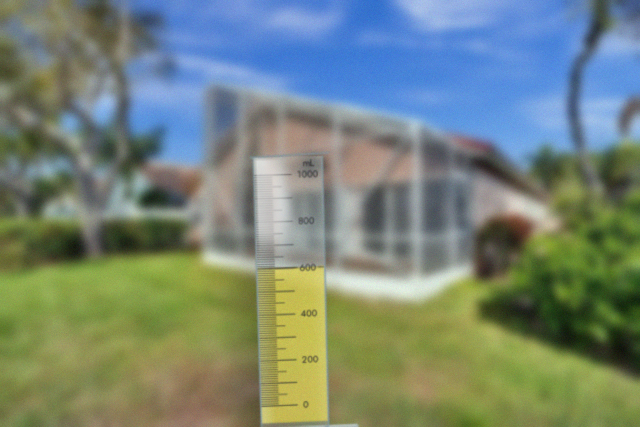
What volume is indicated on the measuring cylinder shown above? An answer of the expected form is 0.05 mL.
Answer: 600 mL
